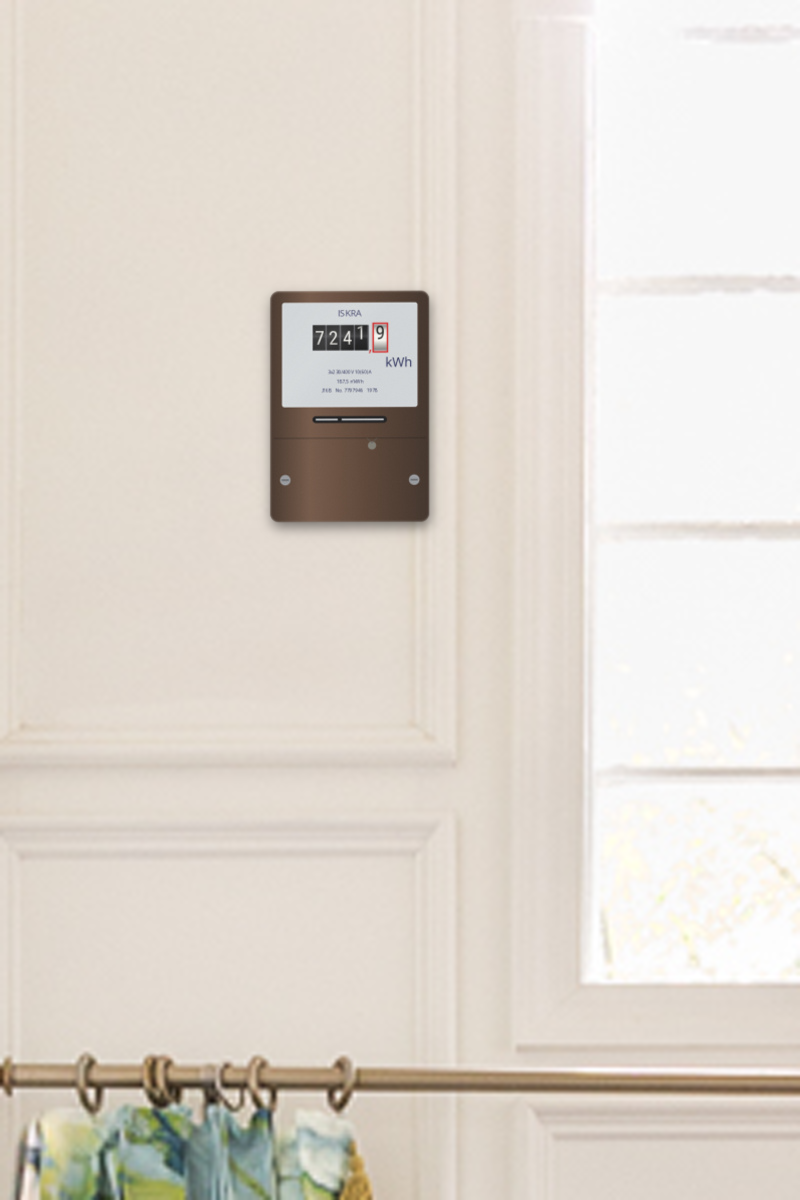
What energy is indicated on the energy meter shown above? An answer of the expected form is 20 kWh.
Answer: 7241.9 kWh
